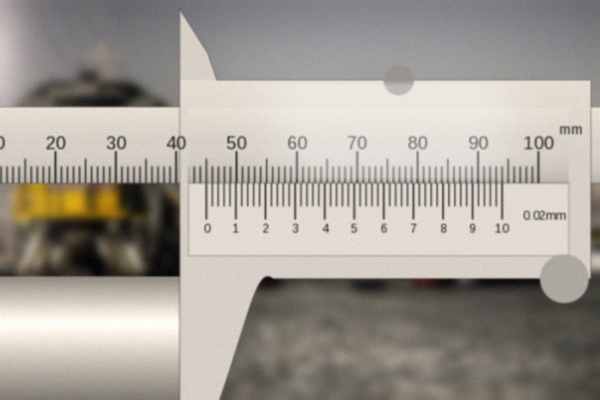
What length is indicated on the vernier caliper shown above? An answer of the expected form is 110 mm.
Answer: 45.0 mm
